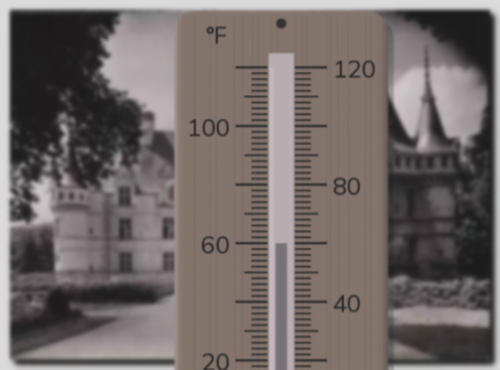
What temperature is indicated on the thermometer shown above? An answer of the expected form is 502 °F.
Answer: 60 °F
